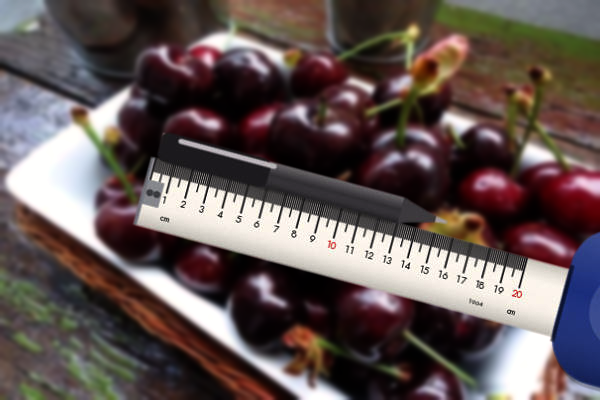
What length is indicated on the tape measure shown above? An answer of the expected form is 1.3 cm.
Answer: 15.5 cm
